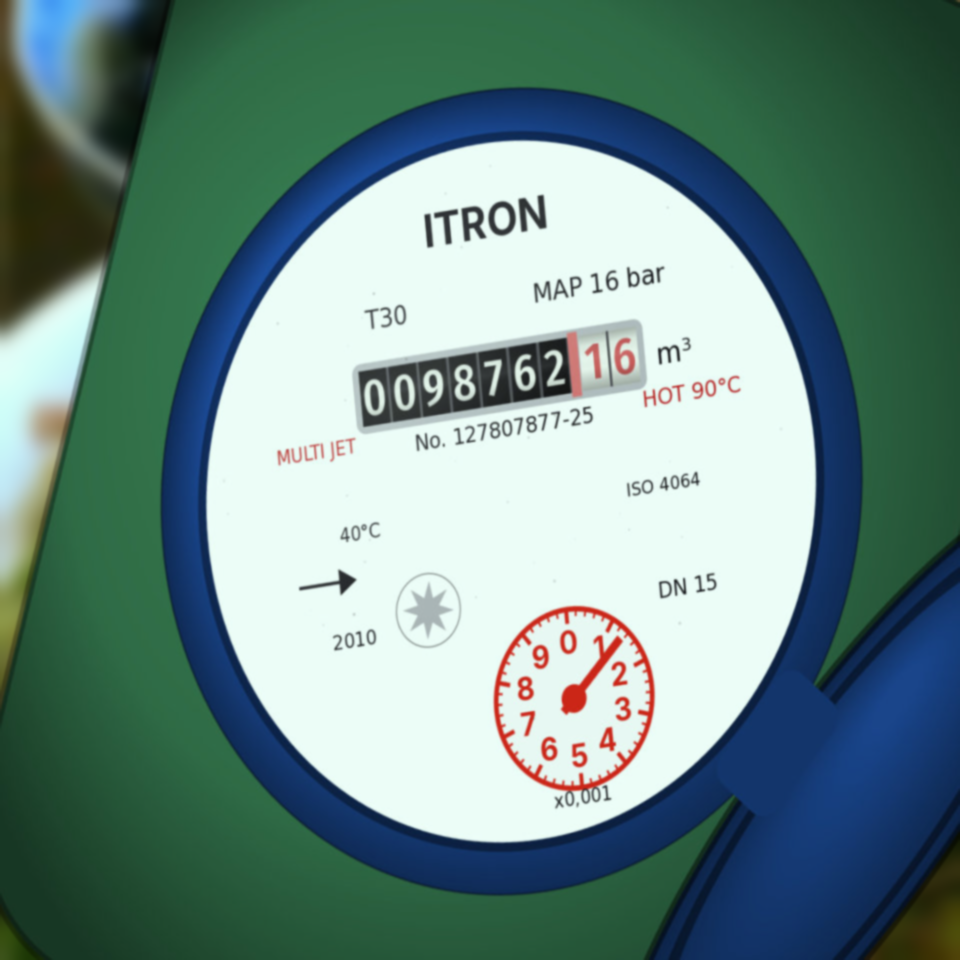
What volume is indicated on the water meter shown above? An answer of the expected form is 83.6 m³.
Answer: 98762.161 m³
